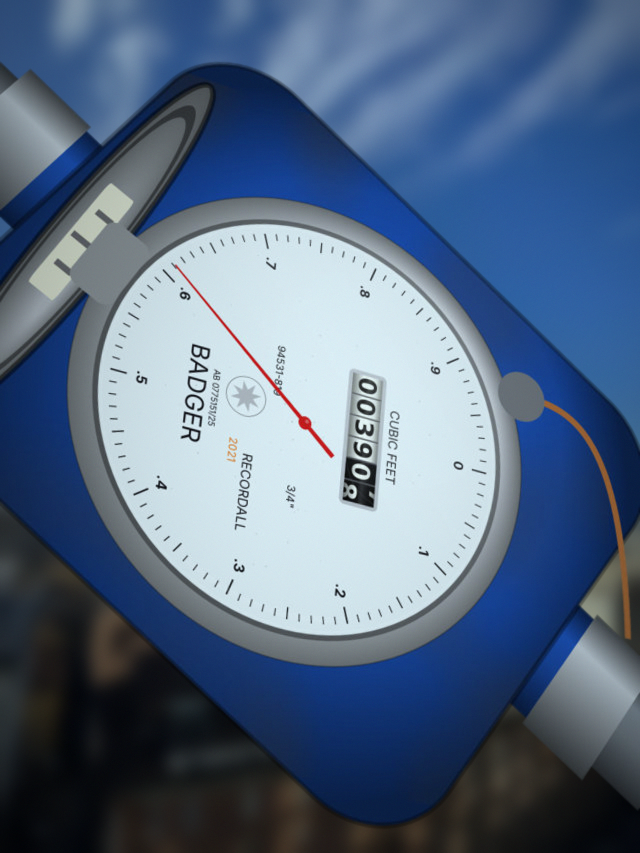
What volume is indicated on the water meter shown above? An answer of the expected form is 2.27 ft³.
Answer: 3907.61 ft³
